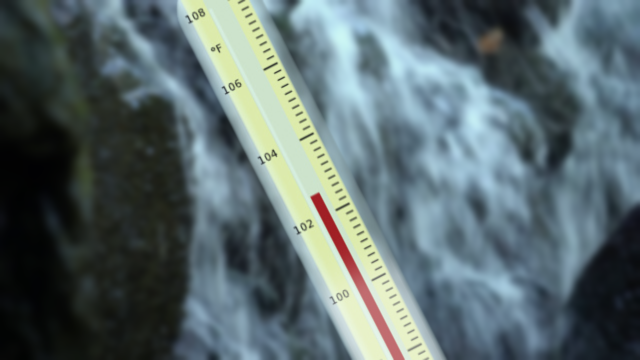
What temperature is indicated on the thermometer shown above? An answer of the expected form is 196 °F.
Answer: 102.6 °F
